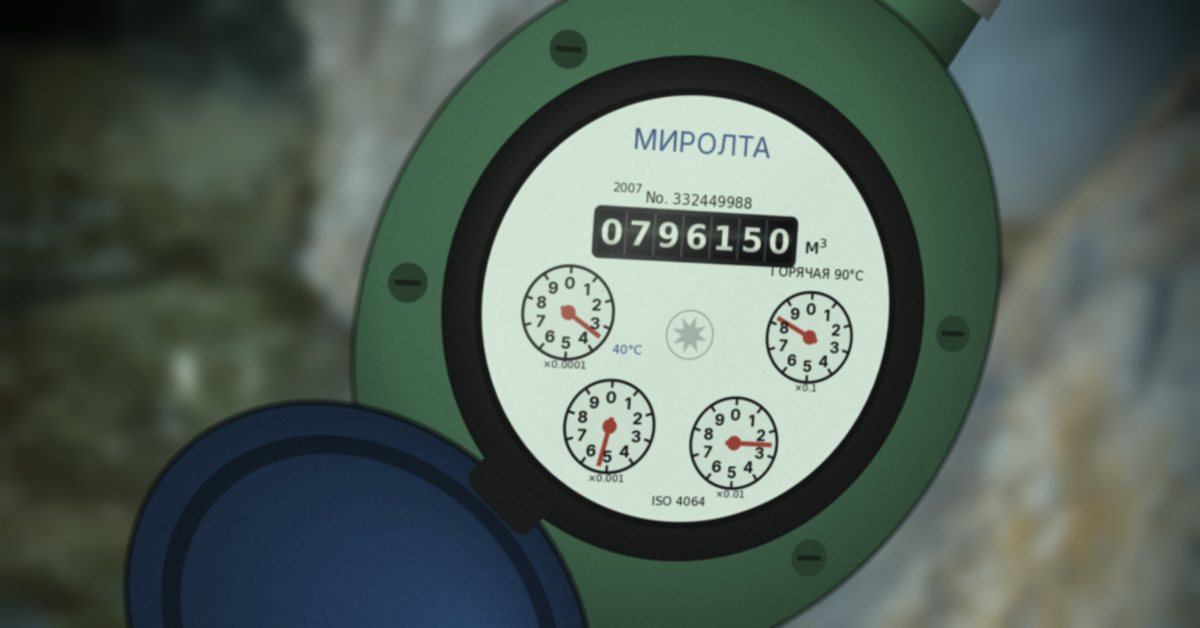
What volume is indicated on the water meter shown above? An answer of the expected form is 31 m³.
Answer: 796150.8253 m³
